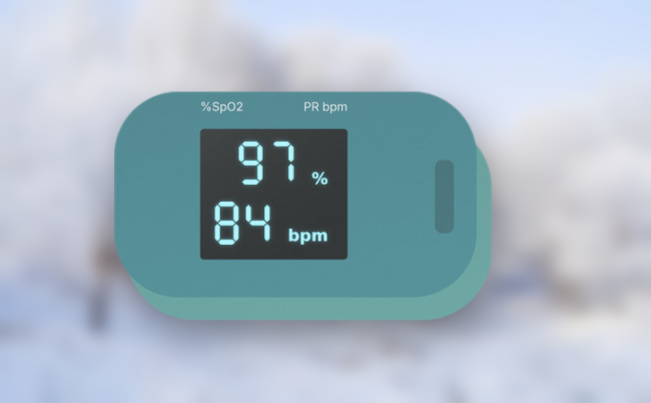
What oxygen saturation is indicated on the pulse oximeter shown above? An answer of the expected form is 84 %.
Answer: 97 %
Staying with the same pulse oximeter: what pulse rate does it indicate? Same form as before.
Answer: 84 bpm
